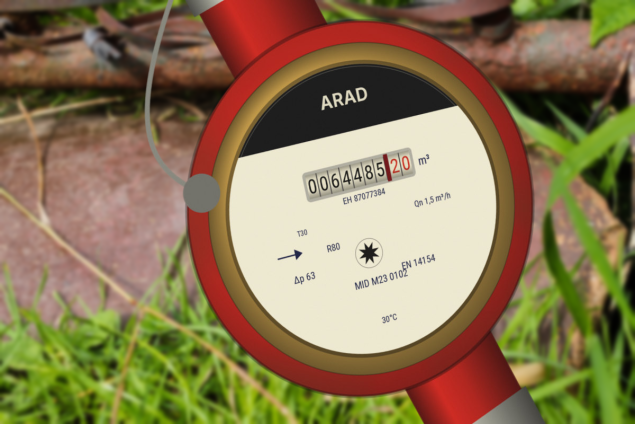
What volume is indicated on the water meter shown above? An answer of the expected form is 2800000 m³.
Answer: 64485.20 m³
